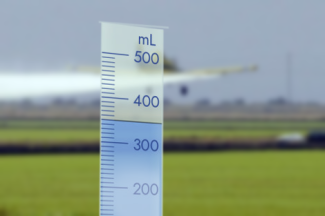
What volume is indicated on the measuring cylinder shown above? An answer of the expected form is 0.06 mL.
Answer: 350 mL
